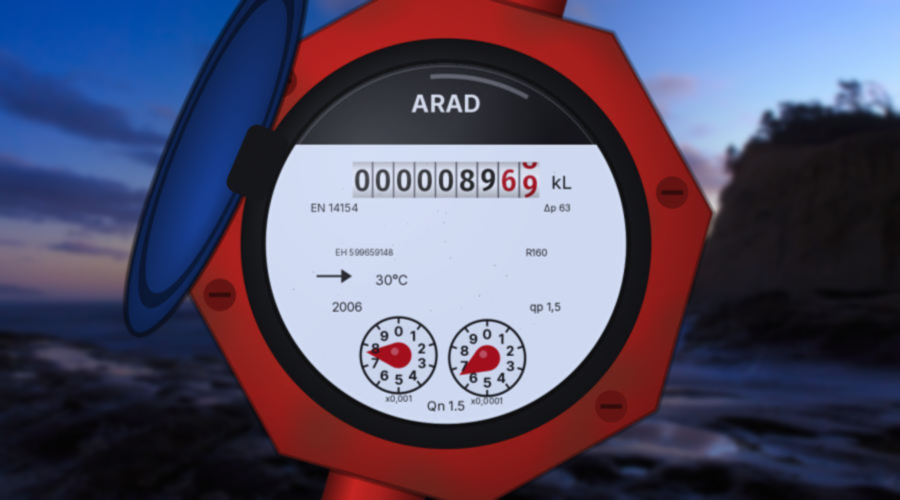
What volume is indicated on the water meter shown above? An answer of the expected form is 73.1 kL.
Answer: 89.6876 kL
